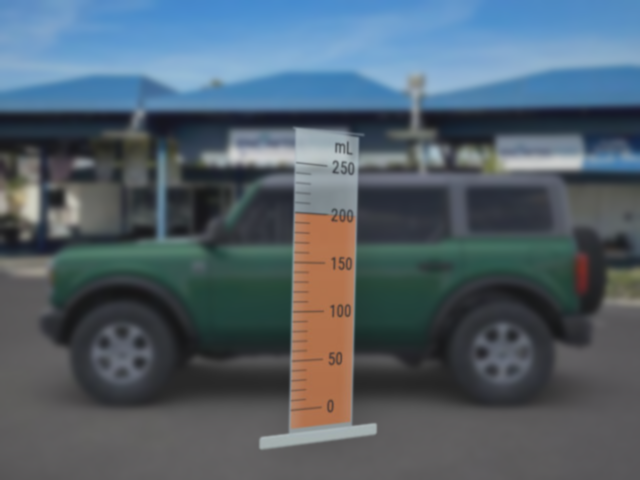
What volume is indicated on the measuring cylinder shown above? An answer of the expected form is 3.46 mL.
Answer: 200 mL
